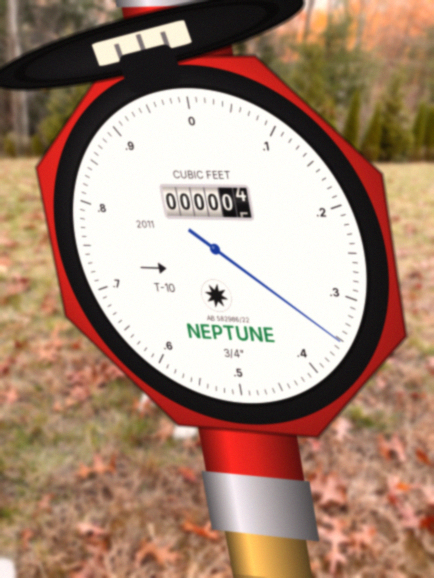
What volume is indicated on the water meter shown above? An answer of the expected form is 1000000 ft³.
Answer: 4.35 ft³
